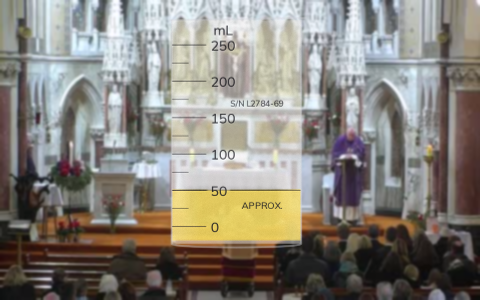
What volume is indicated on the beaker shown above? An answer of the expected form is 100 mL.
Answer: 50 mL
